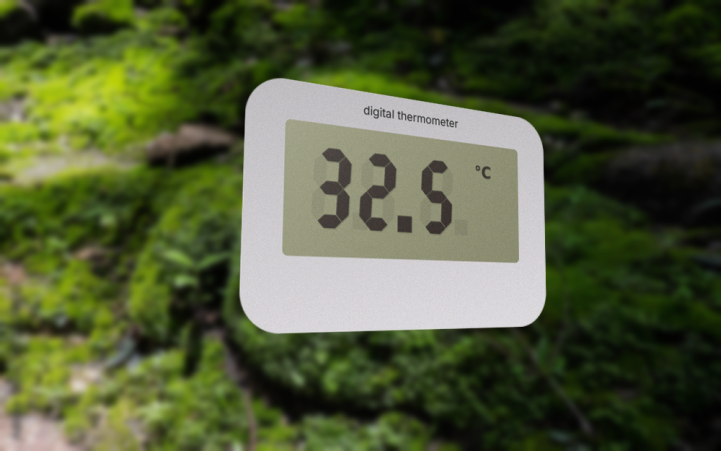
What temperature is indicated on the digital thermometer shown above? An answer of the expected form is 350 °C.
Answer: 32.5 °C
